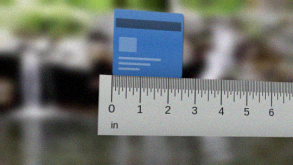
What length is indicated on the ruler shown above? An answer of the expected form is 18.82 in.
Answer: 2.5 in
